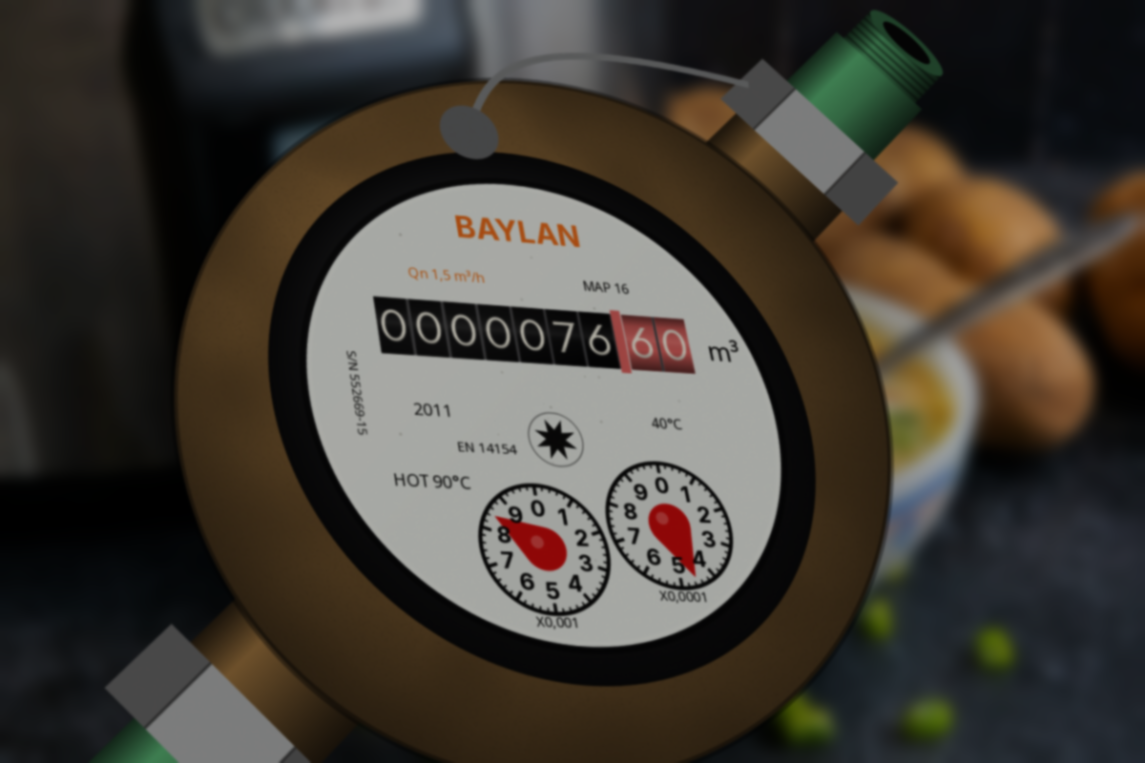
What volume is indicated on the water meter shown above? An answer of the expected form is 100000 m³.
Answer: 76.6084 m³
